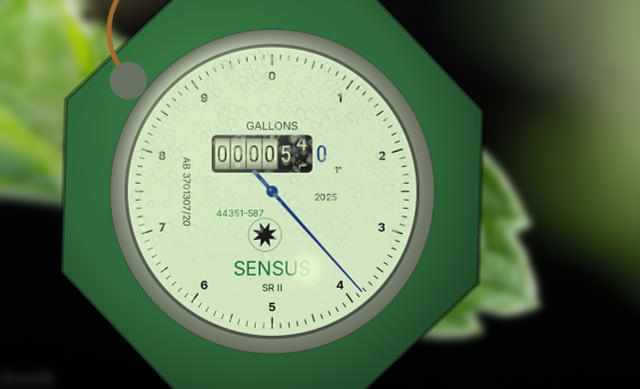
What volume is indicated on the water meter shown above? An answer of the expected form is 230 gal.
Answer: 543.8 gal
